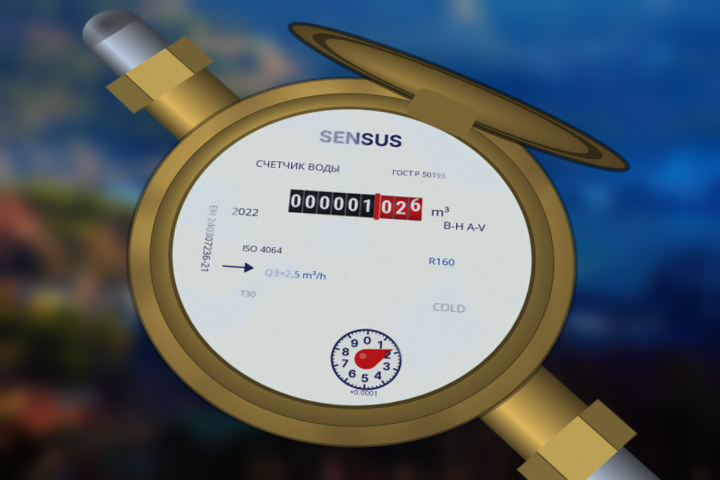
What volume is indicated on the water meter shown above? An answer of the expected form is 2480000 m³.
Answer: 1.0261 m³
